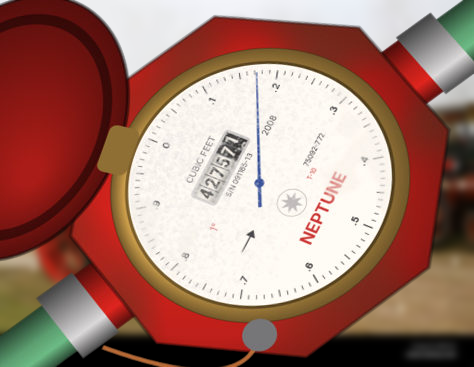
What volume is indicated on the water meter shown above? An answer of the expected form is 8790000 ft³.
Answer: 427571.17 ft³
